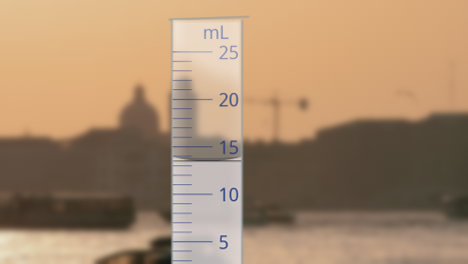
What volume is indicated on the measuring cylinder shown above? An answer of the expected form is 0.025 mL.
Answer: 13.5 mL
